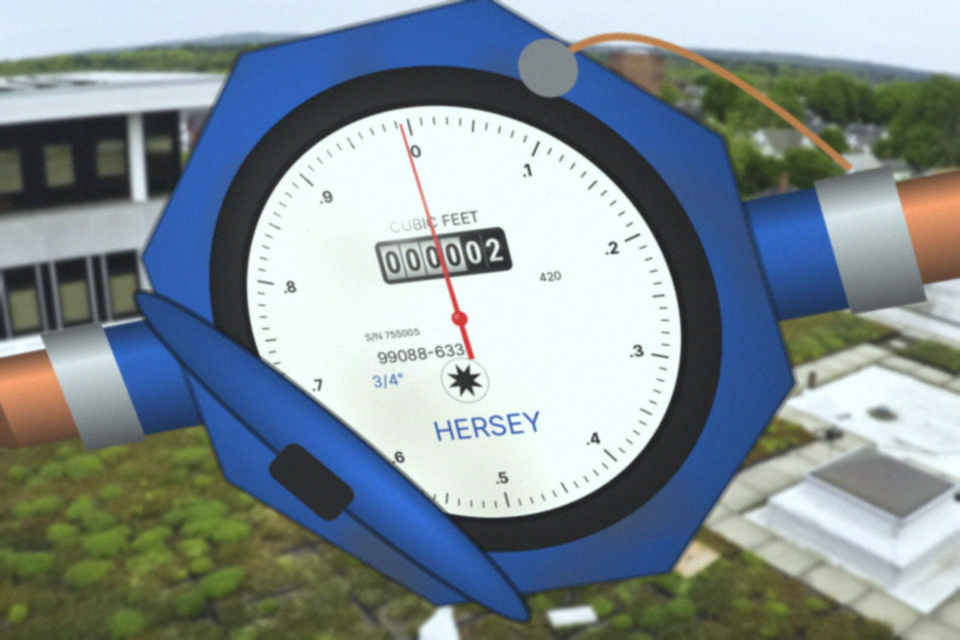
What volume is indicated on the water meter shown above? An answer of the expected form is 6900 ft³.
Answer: 1.99 ft³
